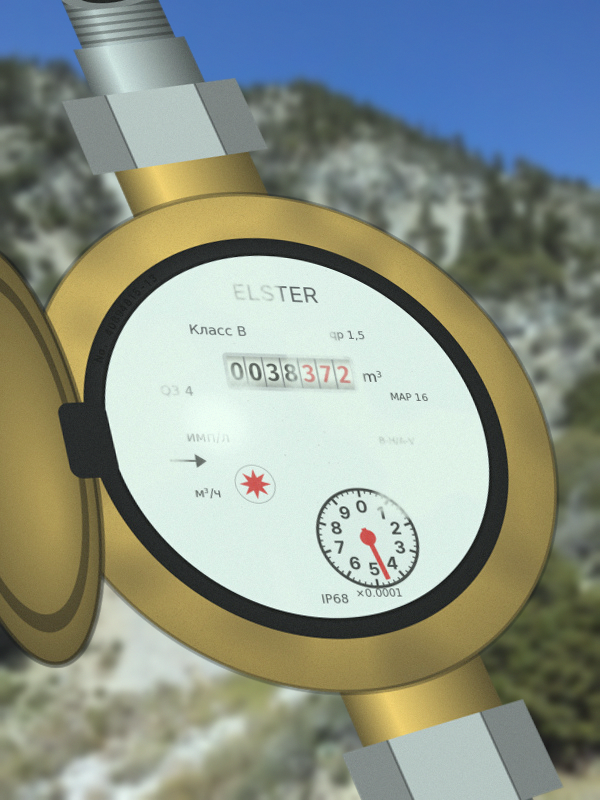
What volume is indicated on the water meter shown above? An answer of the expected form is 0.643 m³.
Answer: 38.3724 m³
